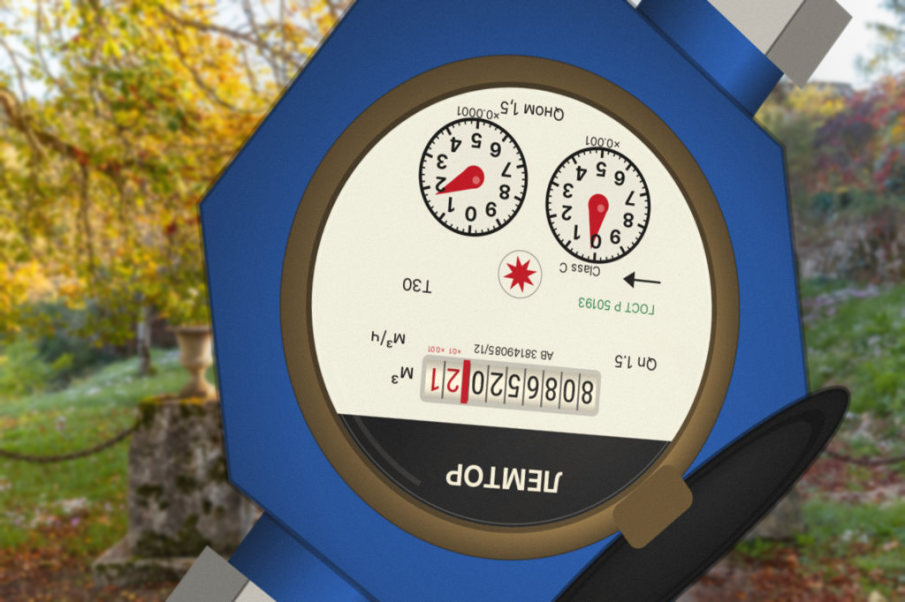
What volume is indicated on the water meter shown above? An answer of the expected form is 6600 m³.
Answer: 8086520.2101 m³
